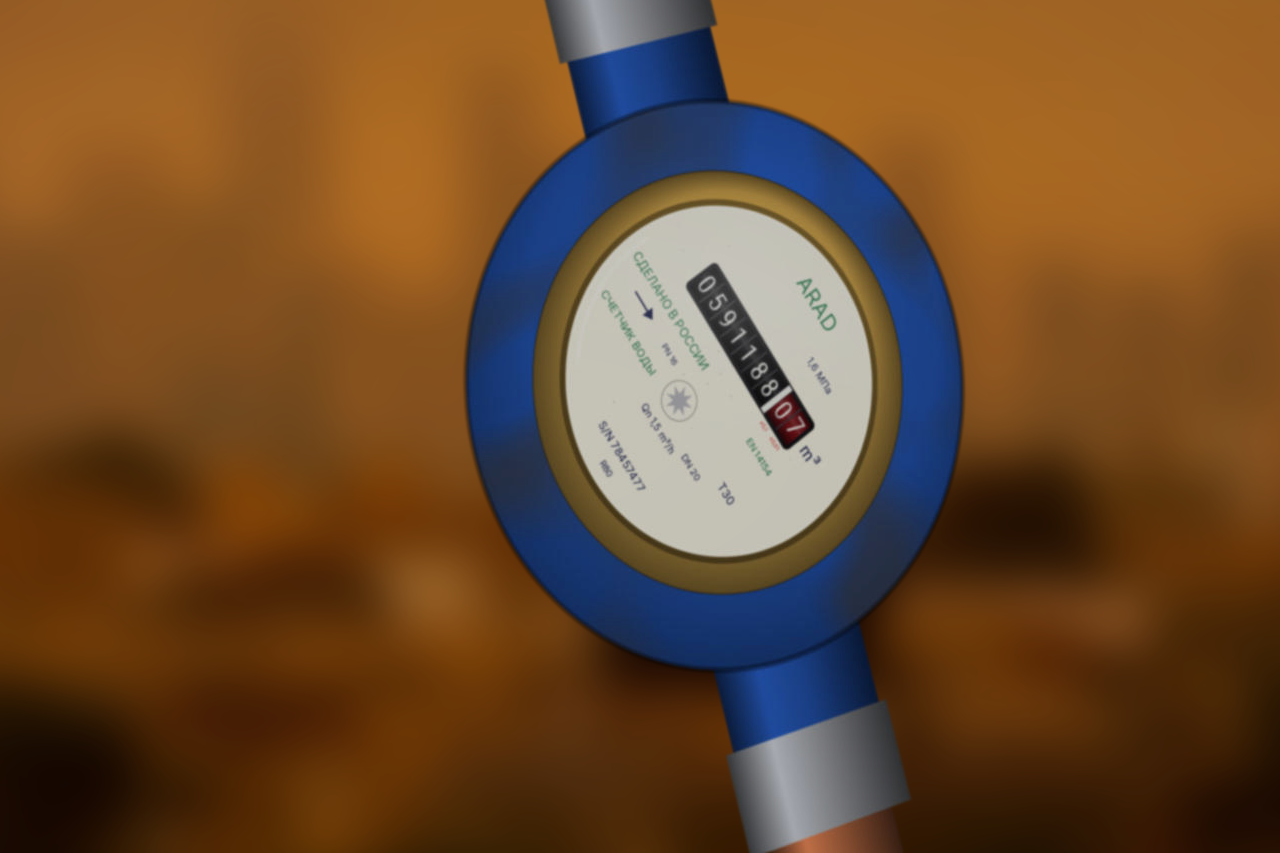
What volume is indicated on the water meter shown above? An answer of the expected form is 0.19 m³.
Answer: 591188.07 m³
